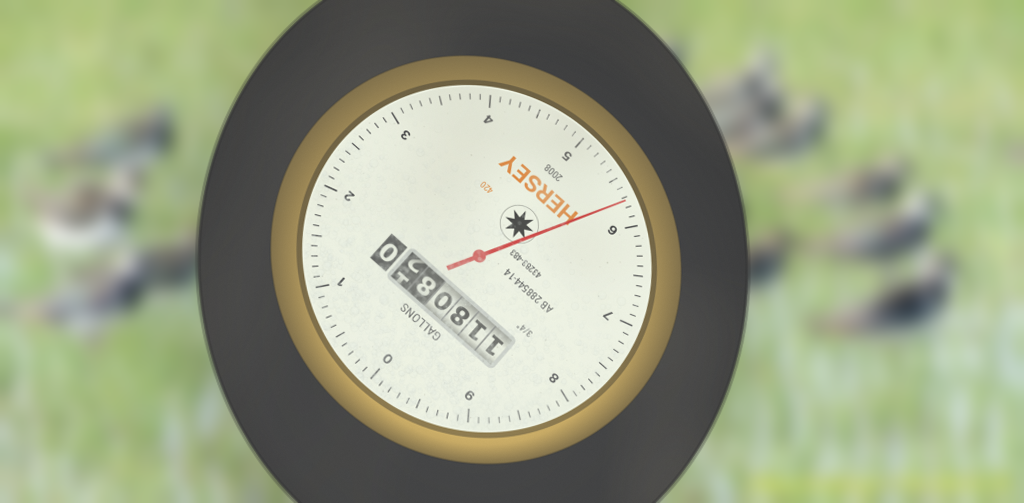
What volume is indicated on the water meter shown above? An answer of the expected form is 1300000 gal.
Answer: 1180815.7 gal
